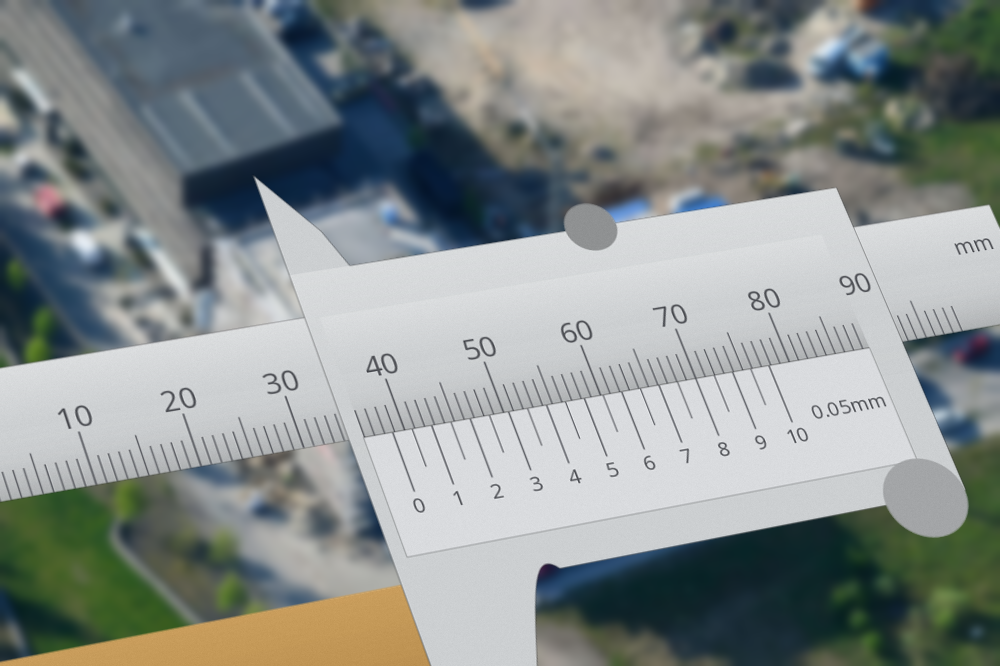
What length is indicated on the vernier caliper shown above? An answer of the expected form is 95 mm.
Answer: 38.8 mm
